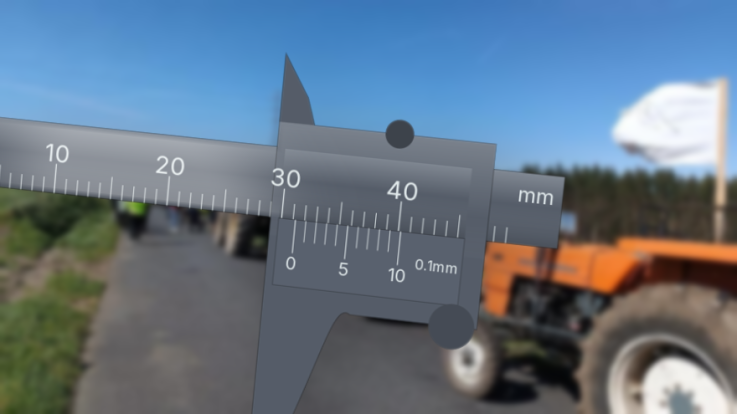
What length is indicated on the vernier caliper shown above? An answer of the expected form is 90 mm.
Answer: 31.2 mm
